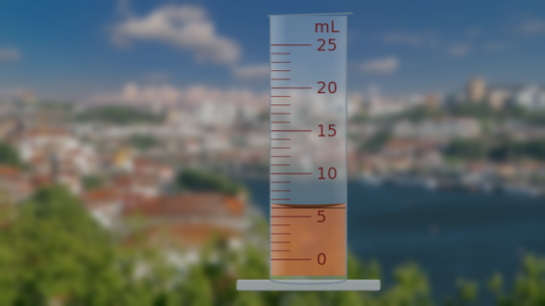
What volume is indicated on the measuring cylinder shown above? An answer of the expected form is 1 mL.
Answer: 6 mL
